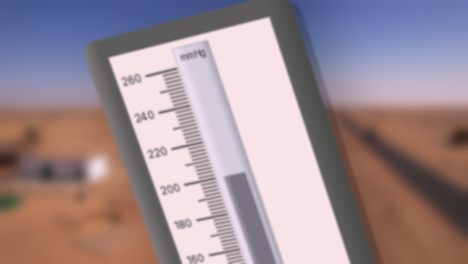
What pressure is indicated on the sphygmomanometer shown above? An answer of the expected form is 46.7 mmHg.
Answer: 200 mmHg
